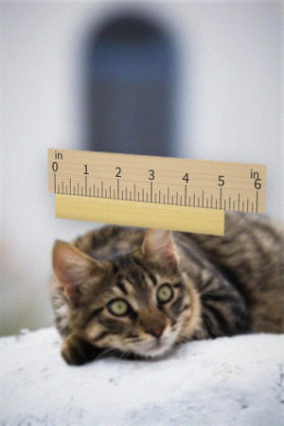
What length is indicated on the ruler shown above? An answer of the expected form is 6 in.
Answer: 5.125 in
